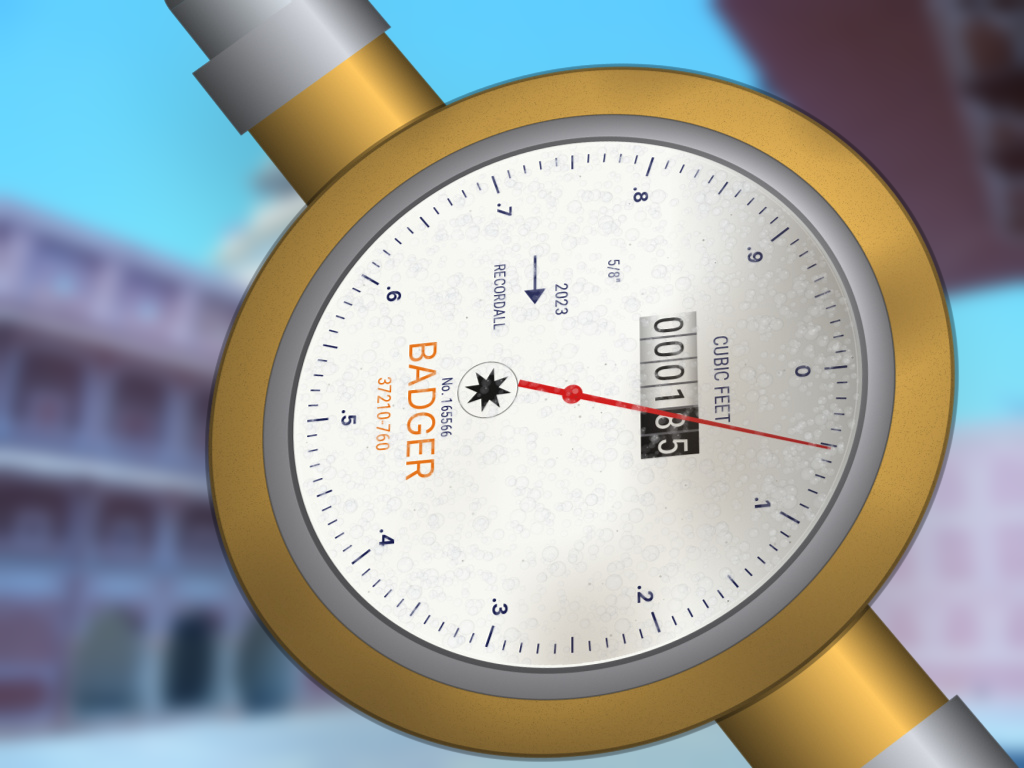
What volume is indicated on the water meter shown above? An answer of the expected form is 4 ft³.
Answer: 185.05 ft³
